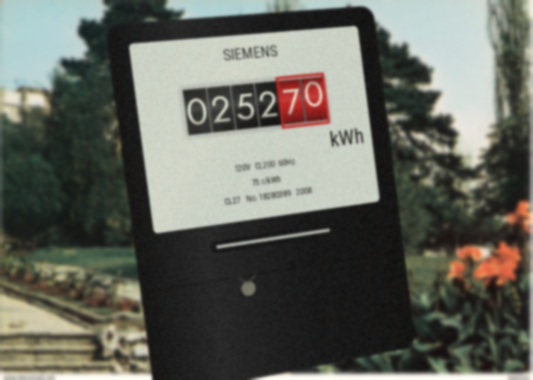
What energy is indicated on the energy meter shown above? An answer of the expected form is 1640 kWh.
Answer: 252.70 kWh
